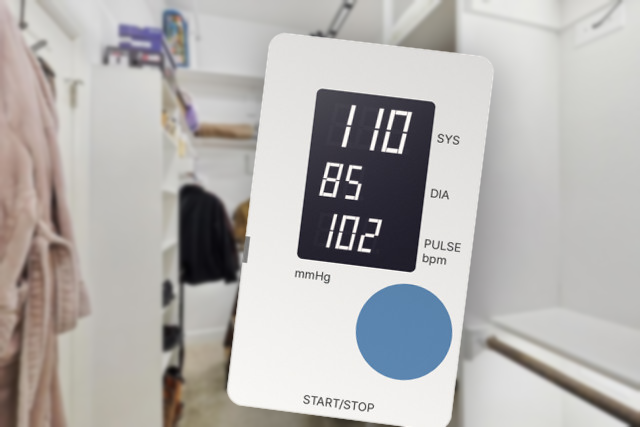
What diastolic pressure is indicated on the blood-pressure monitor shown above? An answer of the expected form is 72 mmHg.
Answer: 85 mmHg
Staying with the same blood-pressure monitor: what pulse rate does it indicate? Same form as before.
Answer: 102 bpm
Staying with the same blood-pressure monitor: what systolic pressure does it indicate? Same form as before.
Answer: 110 mmHg
